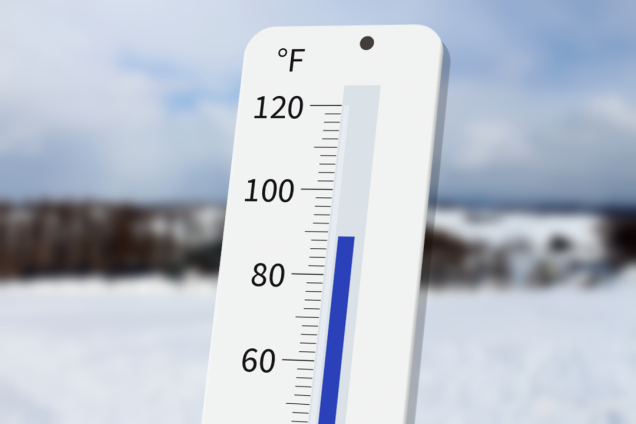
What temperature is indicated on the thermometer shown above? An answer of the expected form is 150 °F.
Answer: 89 °F
